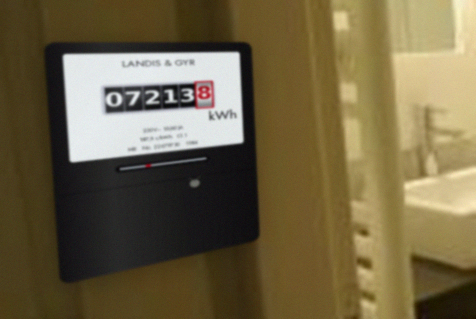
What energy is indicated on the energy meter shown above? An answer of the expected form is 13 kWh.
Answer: 7213.8 kWh
